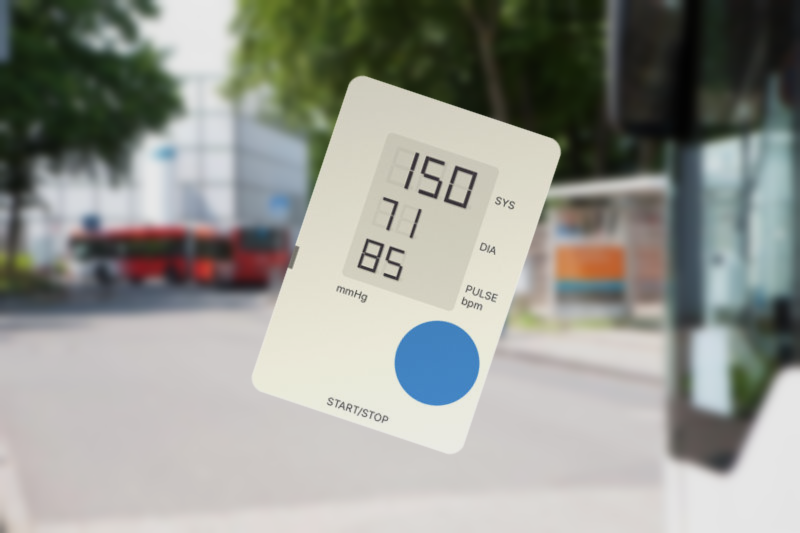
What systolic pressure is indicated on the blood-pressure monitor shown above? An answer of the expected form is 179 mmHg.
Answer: 150 mmHg
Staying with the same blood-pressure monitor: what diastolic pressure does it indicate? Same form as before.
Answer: 71 mmHg
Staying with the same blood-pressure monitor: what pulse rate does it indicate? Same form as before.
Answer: 85 bpm
